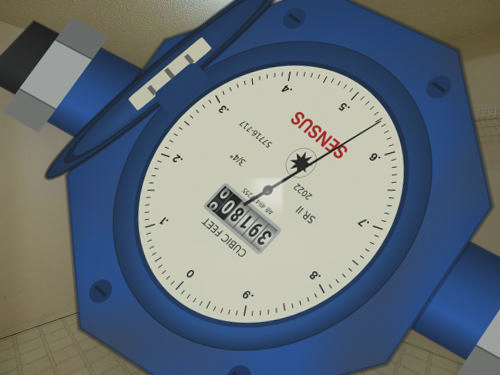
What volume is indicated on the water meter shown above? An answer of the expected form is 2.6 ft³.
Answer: 391808.55 ft³
